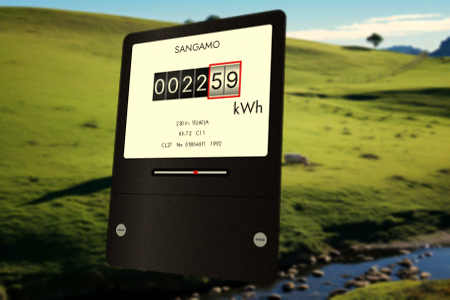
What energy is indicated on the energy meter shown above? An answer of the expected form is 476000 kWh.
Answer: 22.59 kWh
